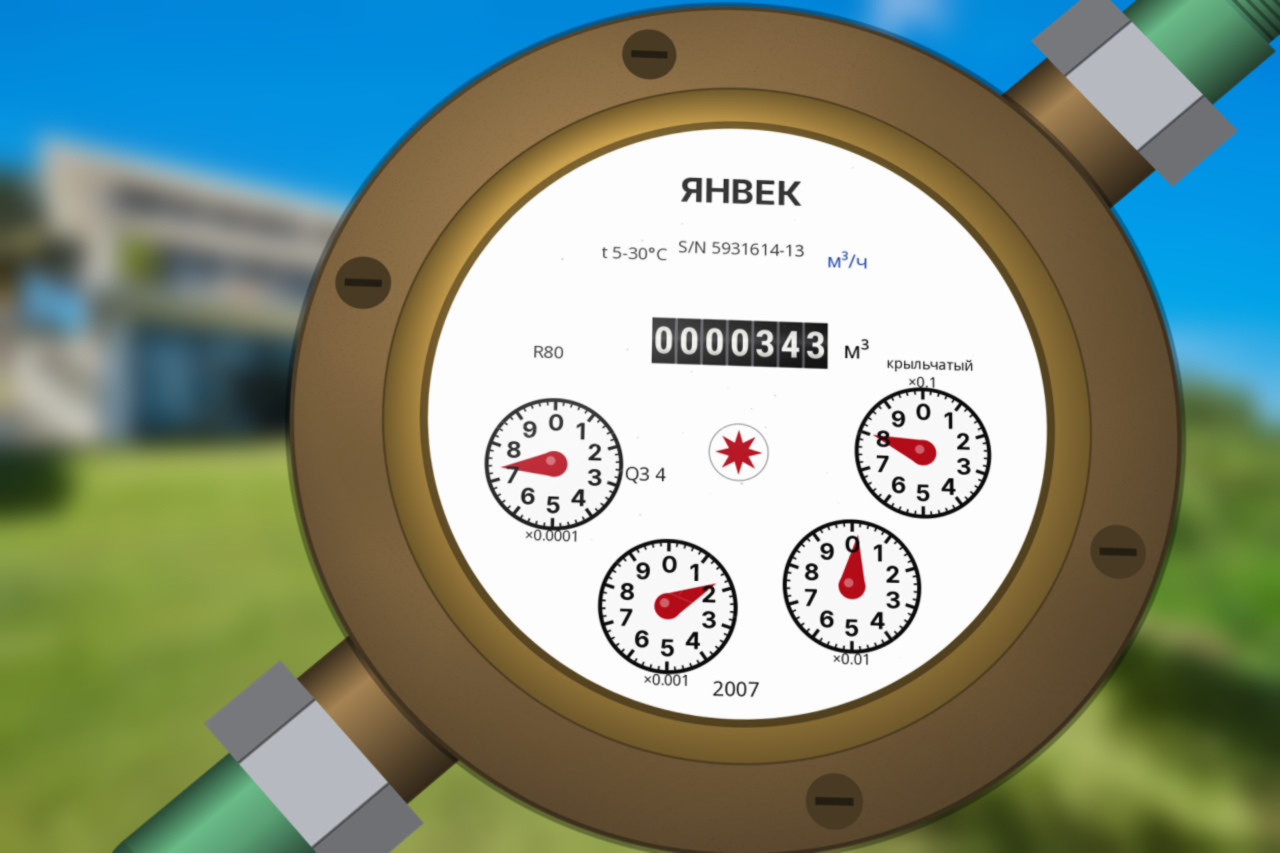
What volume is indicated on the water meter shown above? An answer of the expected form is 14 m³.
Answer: 343.8017 m³
